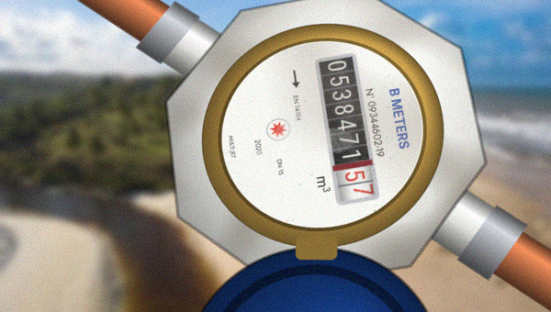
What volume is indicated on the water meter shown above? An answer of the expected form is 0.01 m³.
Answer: 538471.57 m³
